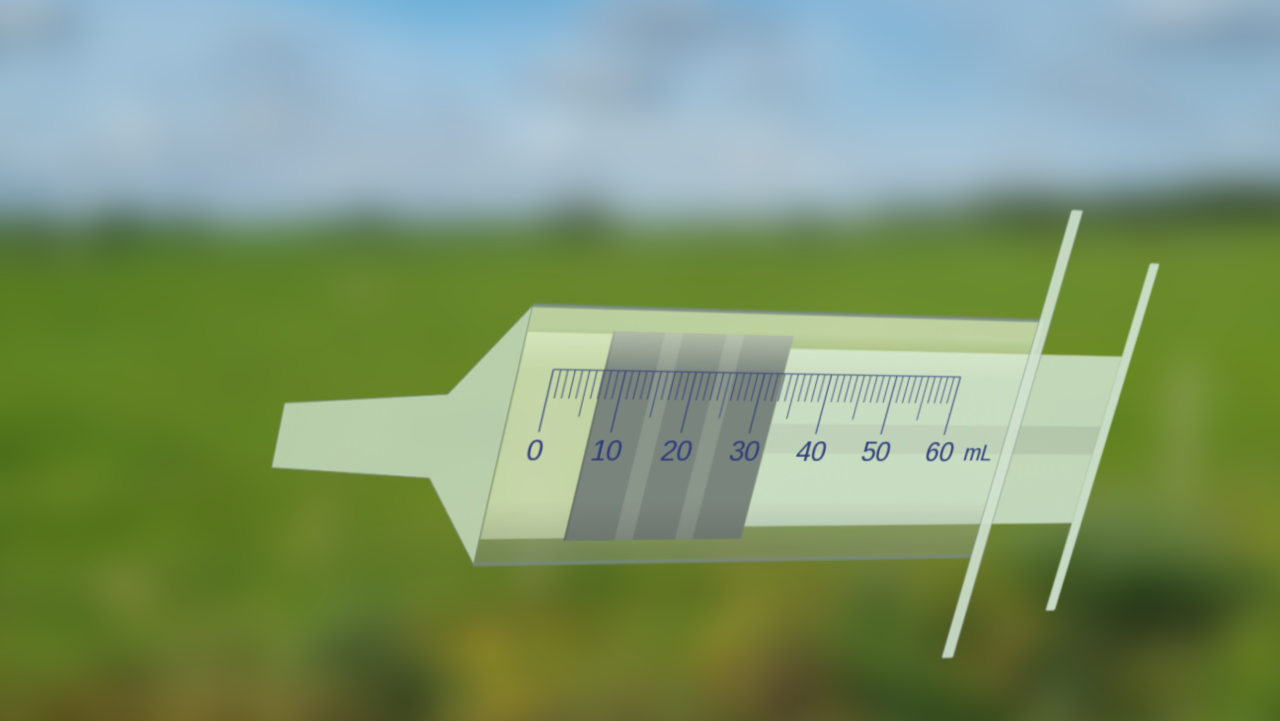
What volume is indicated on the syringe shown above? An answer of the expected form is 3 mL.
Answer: 7 mL
